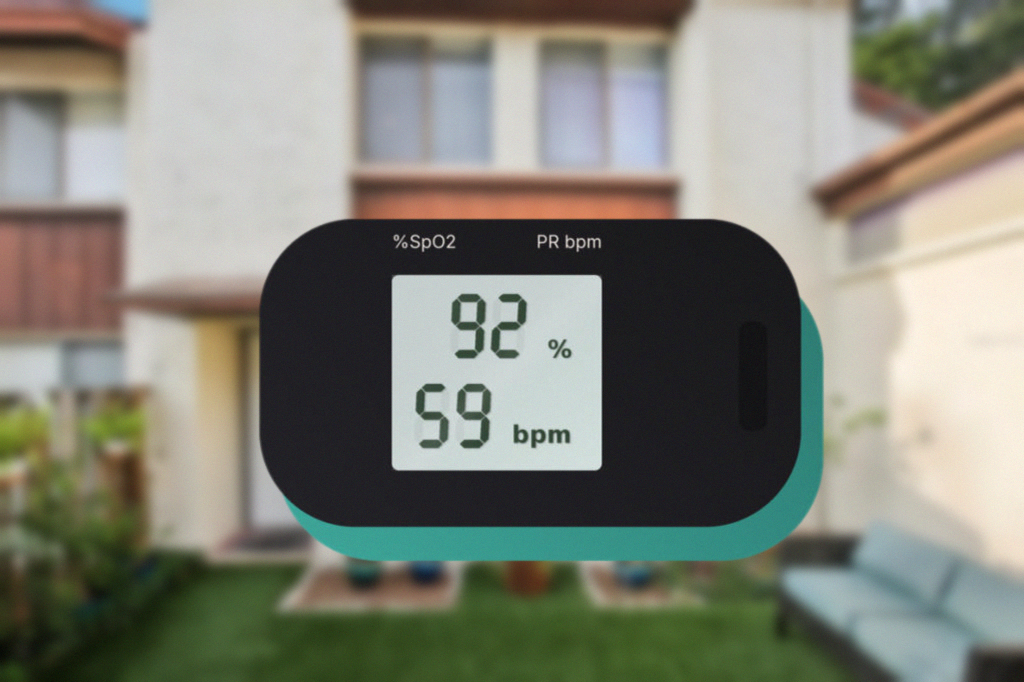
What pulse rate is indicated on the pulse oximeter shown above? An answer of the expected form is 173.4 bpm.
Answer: 59 bpm
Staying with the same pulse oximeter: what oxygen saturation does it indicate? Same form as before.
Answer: 92 %
